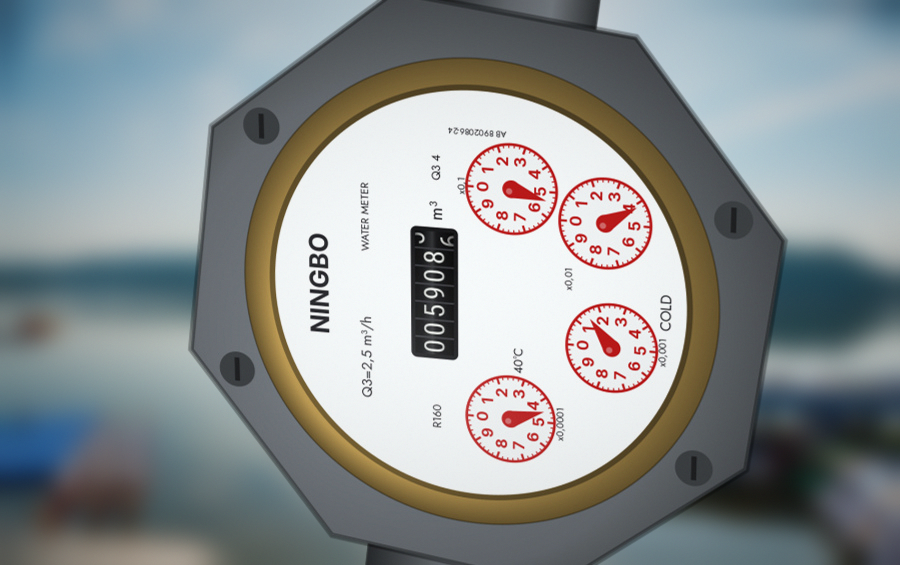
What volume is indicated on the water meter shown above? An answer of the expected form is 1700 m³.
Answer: 59085.5414 m³
